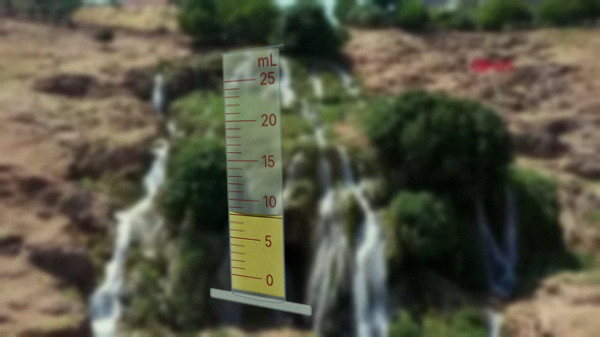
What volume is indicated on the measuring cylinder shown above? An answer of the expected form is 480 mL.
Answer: 8 mL
